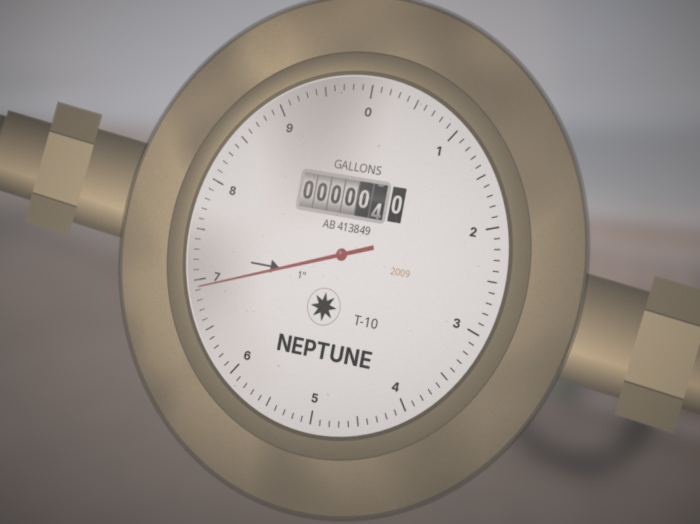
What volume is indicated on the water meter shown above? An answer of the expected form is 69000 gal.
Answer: 36.9 gal
